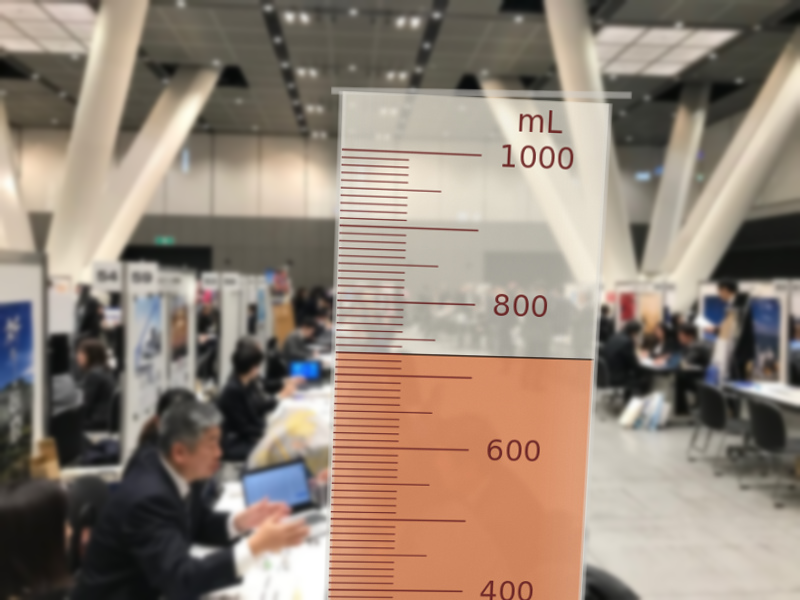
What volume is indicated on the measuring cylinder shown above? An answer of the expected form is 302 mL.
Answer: 730 mL
